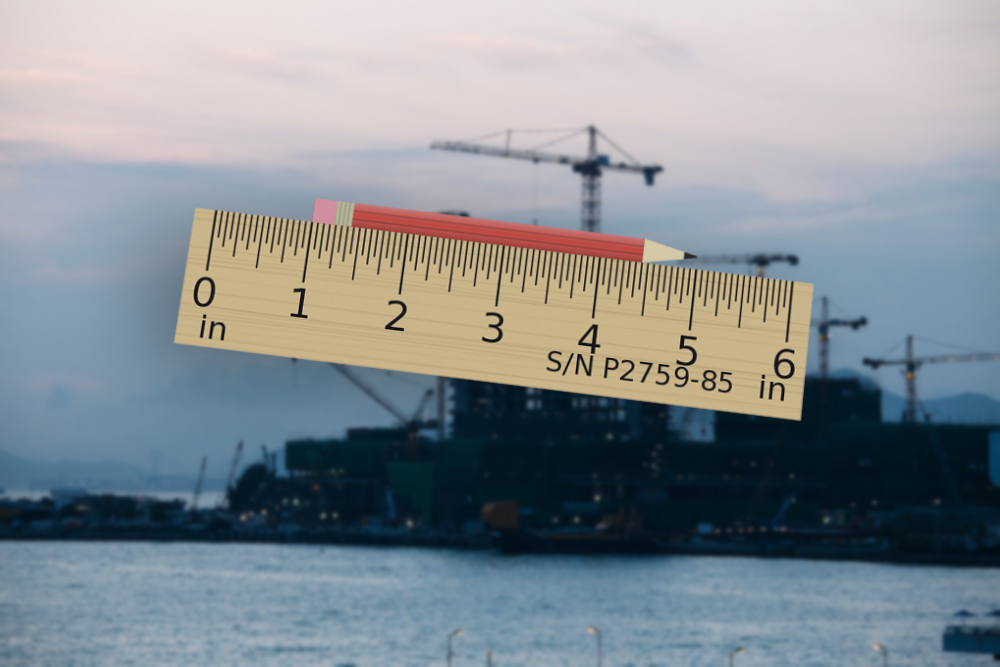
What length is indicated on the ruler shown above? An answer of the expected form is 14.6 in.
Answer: 4 in
